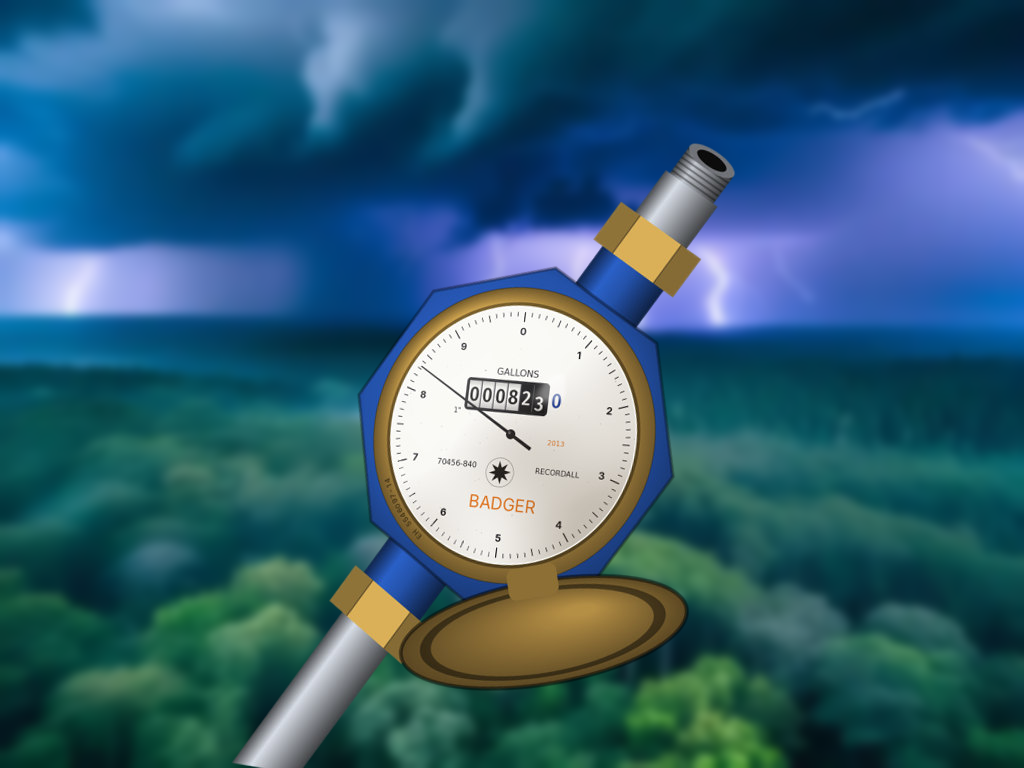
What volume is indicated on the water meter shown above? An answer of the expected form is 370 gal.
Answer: 8228.3 gal
